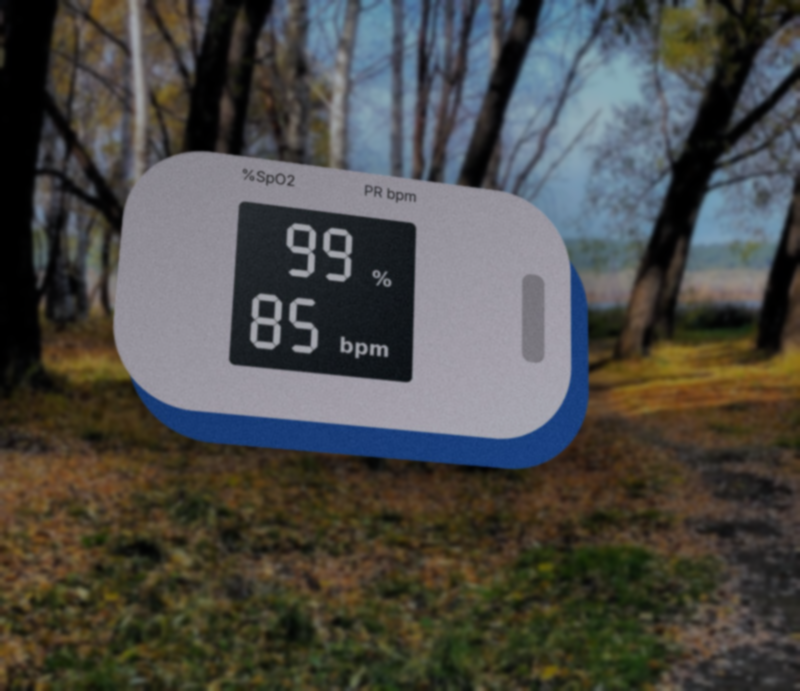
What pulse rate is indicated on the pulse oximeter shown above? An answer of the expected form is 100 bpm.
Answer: 85 bpm
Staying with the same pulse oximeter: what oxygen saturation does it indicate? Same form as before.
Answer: 99 %
